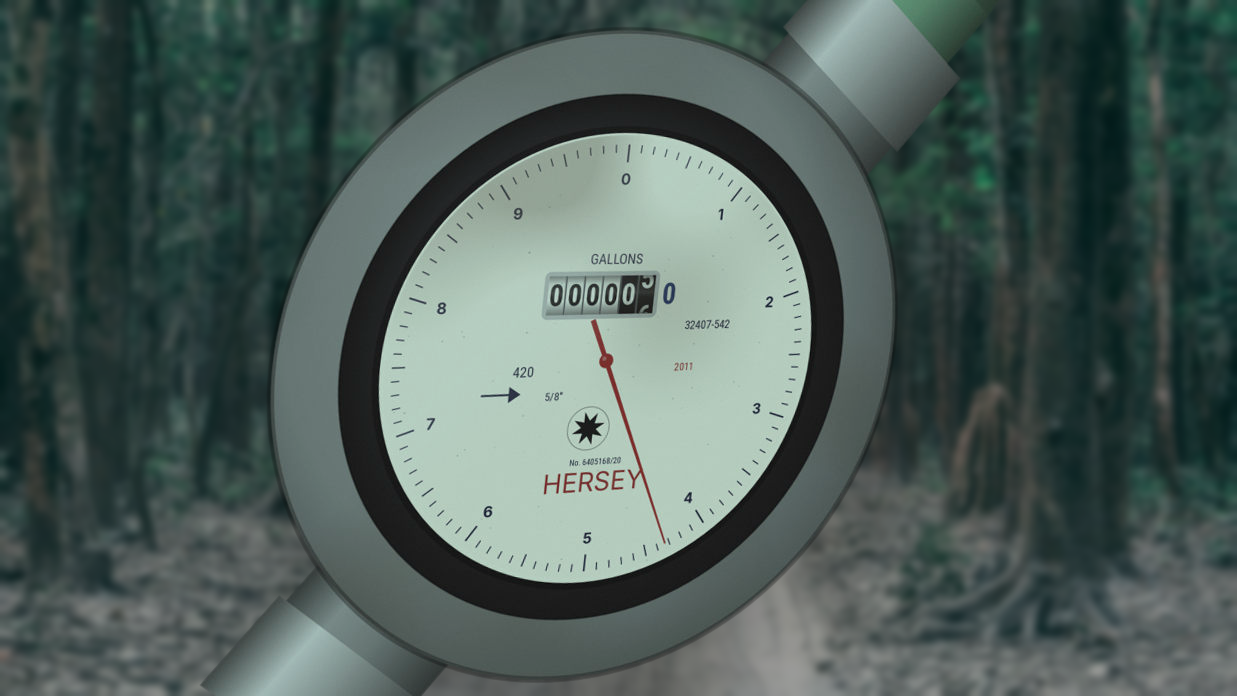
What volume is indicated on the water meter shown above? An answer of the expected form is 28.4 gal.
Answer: 54.3 gal
